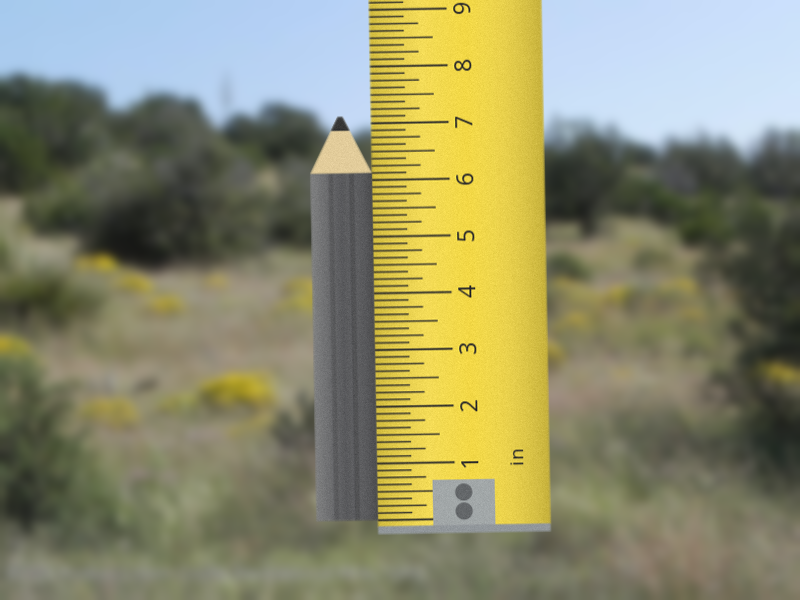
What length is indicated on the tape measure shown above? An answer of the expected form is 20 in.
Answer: 7.125 in
